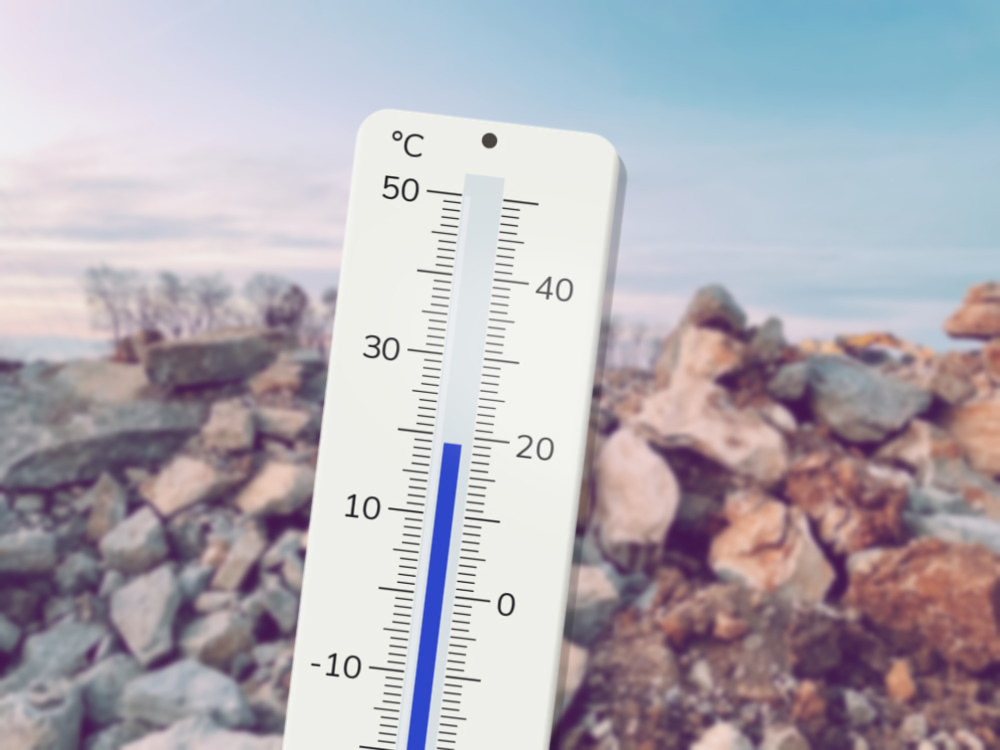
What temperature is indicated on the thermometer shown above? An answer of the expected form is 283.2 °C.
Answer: 19 °C
